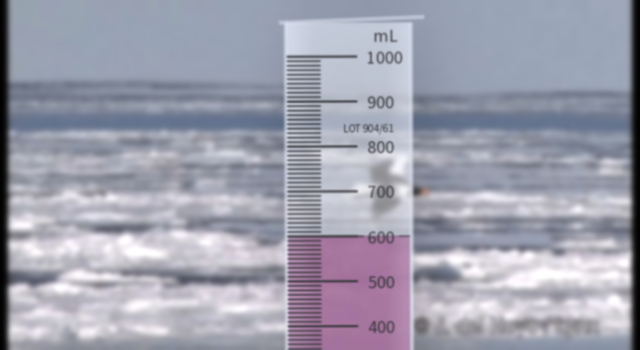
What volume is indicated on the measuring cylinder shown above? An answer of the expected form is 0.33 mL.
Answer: 600 mL
